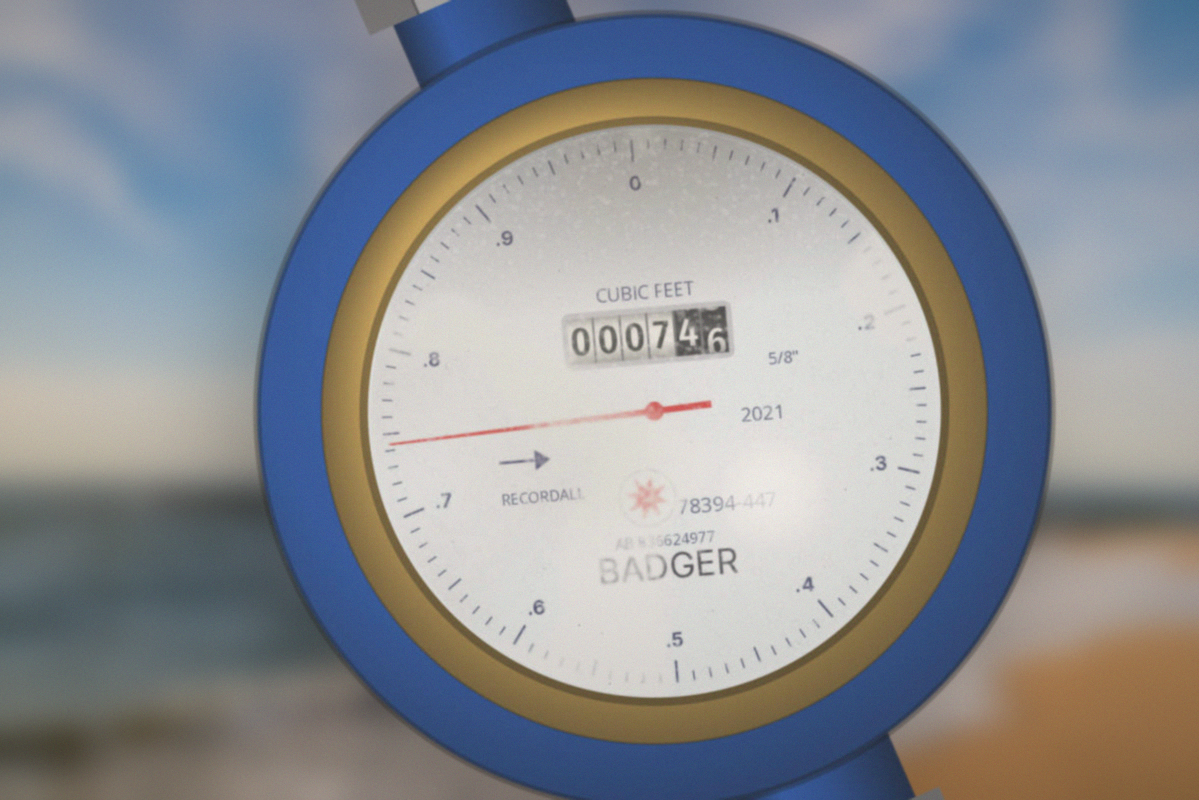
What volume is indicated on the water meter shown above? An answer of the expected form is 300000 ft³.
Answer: 745.74 ft³
